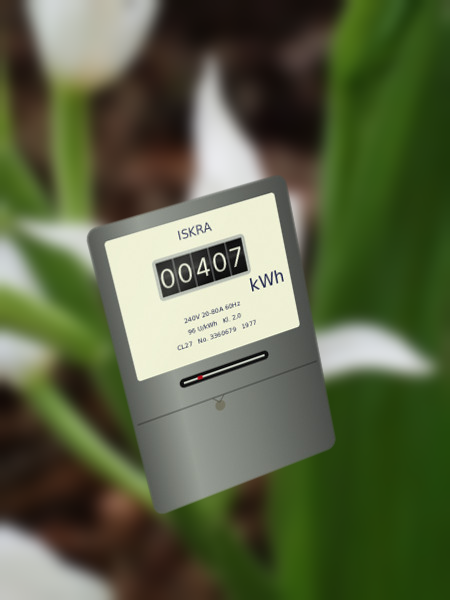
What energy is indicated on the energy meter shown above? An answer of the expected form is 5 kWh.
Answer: 407 kWh
